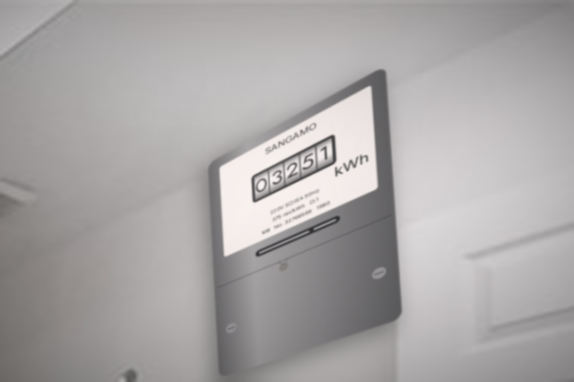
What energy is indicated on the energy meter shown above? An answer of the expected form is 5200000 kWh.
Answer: 3251 kWh
